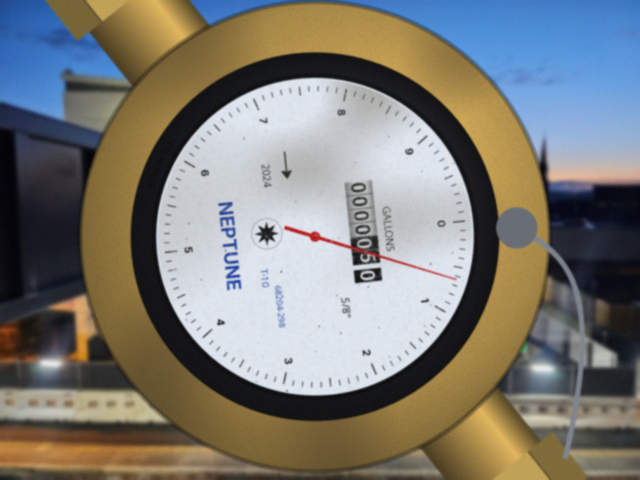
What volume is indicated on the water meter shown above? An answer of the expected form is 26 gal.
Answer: 50.6 gal
